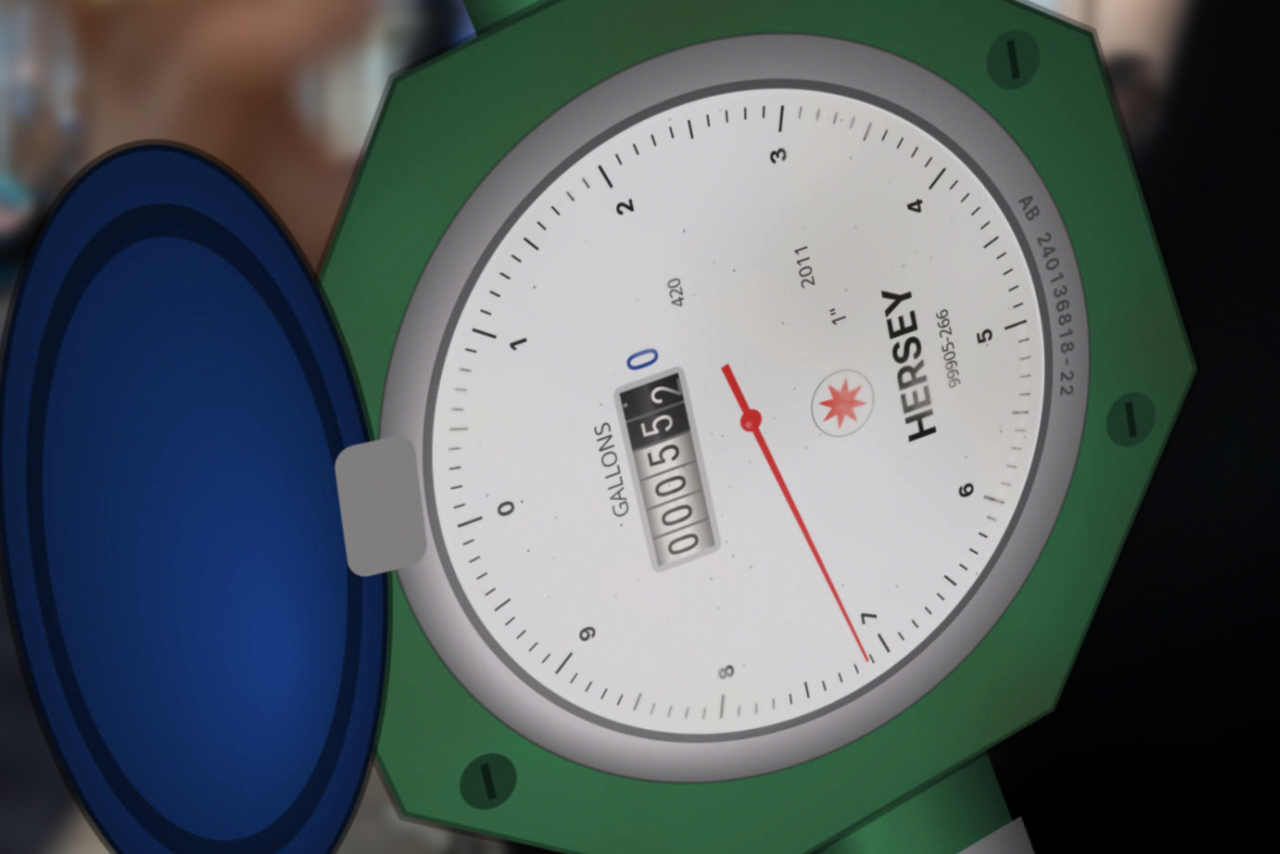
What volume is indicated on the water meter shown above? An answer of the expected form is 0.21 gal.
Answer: 5517.1 gal
